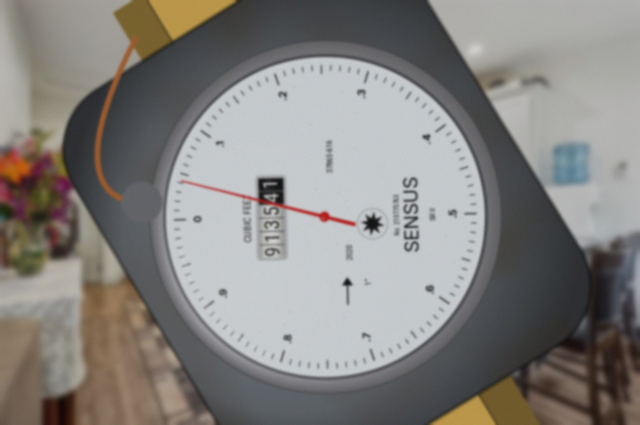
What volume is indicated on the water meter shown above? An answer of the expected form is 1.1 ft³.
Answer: 913541.04 ft³
